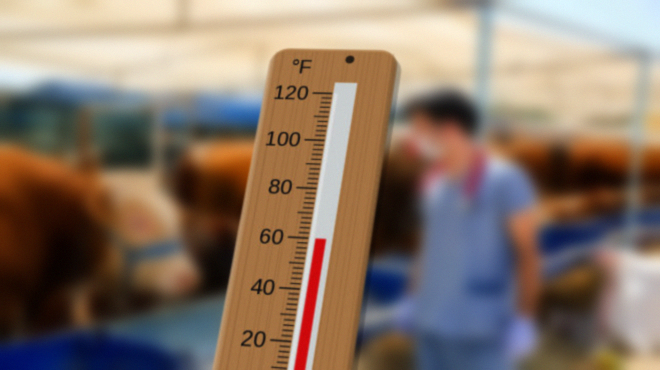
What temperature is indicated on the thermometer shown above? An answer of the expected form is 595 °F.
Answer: 60 °F
